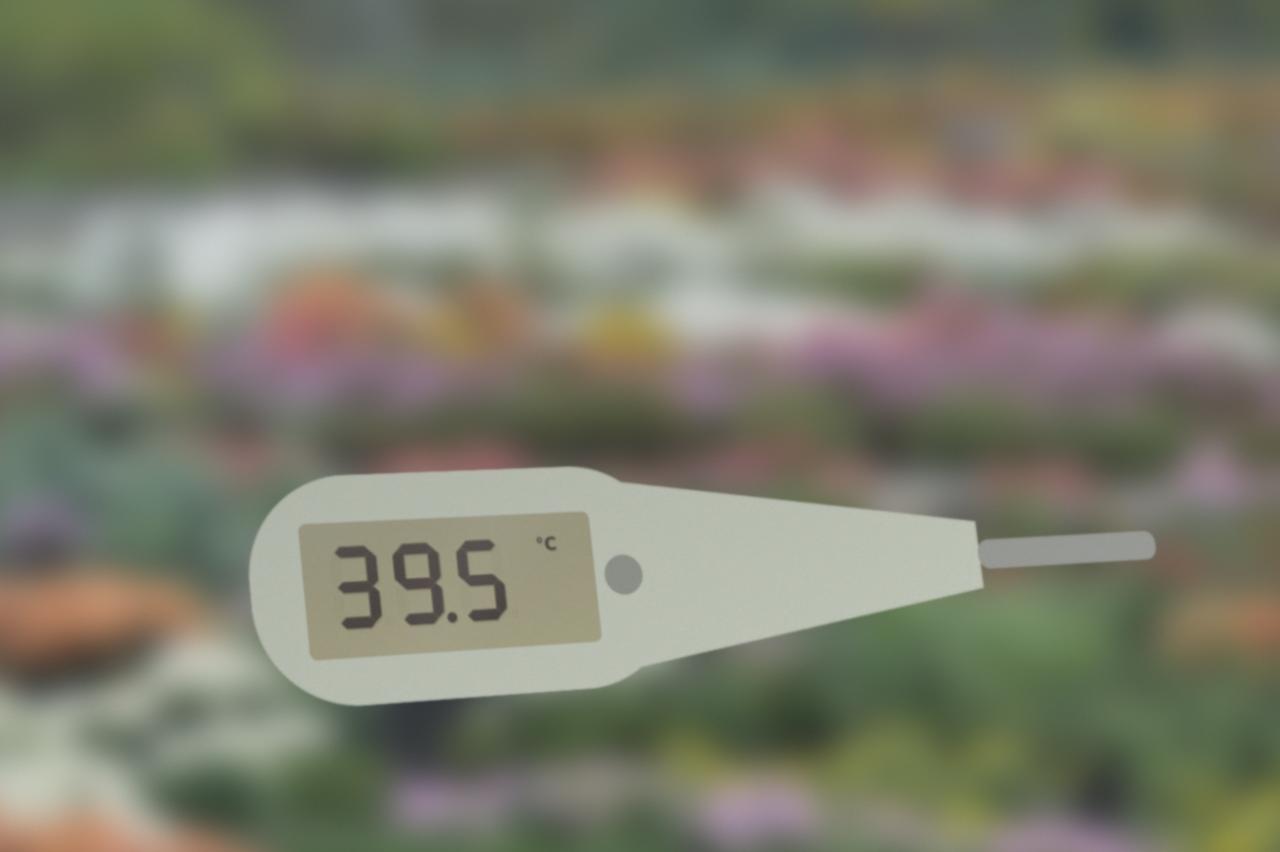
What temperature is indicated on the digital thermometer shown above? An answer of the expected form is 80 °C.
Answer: 39.5 °C
